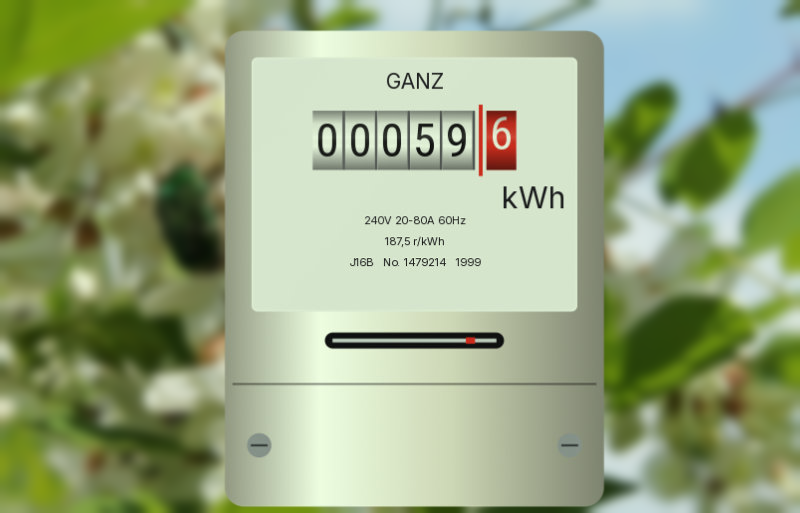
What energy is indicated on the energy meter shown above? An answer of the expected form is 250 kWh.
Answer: 59.6 kWh
